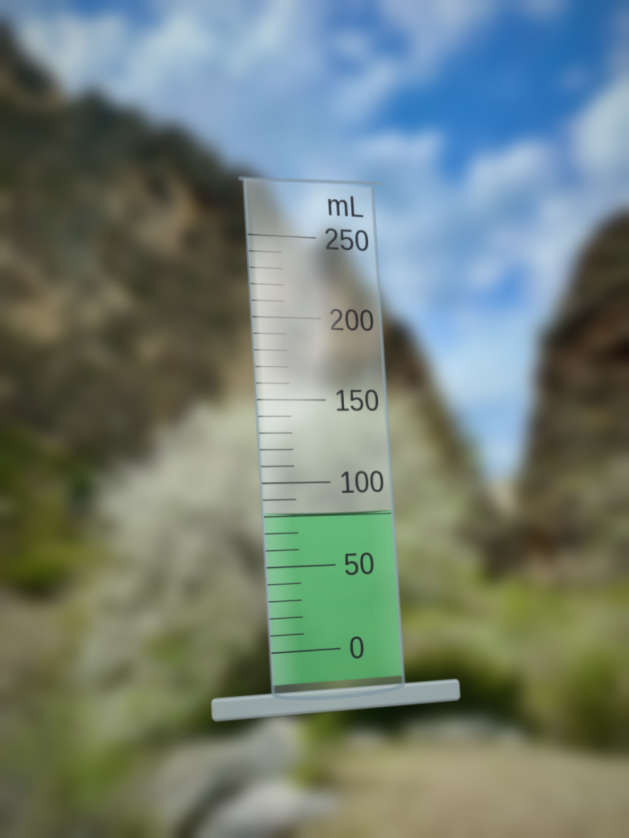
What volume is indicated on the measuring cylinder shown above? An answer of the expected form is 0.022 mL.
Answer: 80 mL
